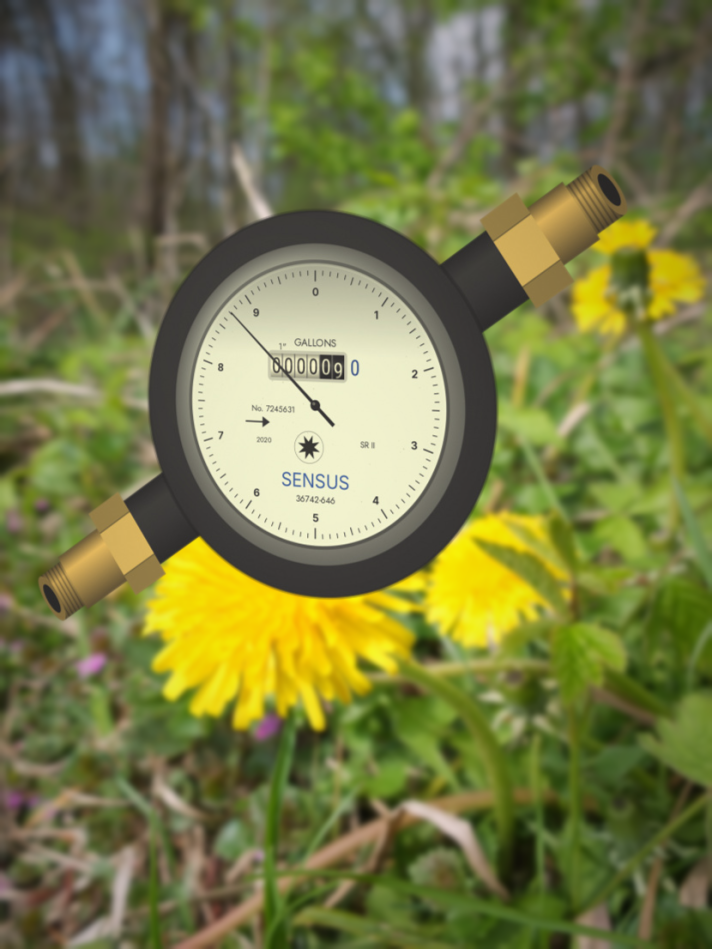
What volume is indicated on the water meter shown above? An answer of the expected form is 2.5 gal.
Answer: 88.7 gal
